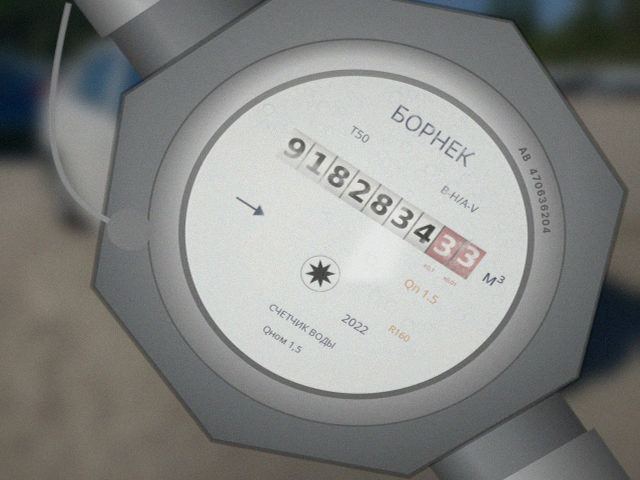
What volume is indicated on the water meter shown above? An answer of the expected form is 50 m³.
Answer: 9182834.33 m³
